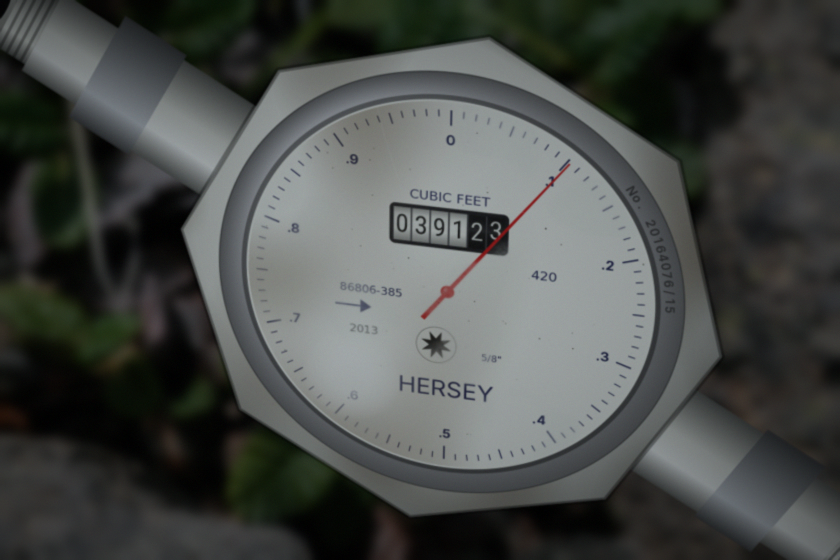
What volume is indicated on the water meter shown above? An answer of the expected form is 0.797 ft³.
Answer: 39123.10 ft³
